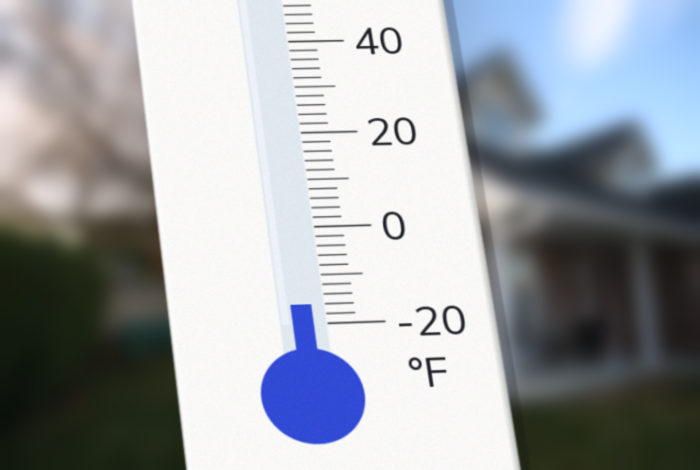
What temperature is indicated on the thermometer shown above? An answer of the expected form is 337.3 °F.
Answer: -16 °F
